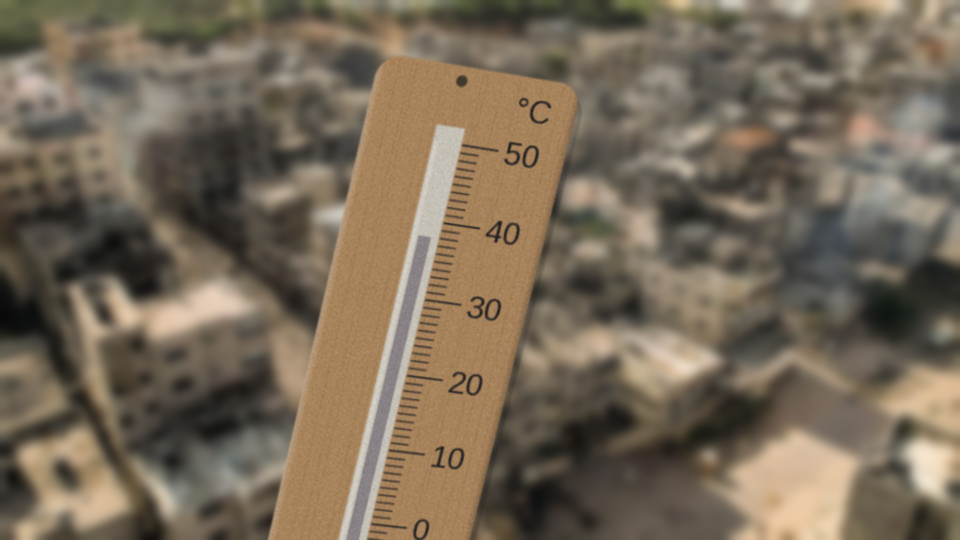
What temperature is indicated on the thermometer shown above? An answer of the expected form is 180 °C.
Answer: 38 °C
